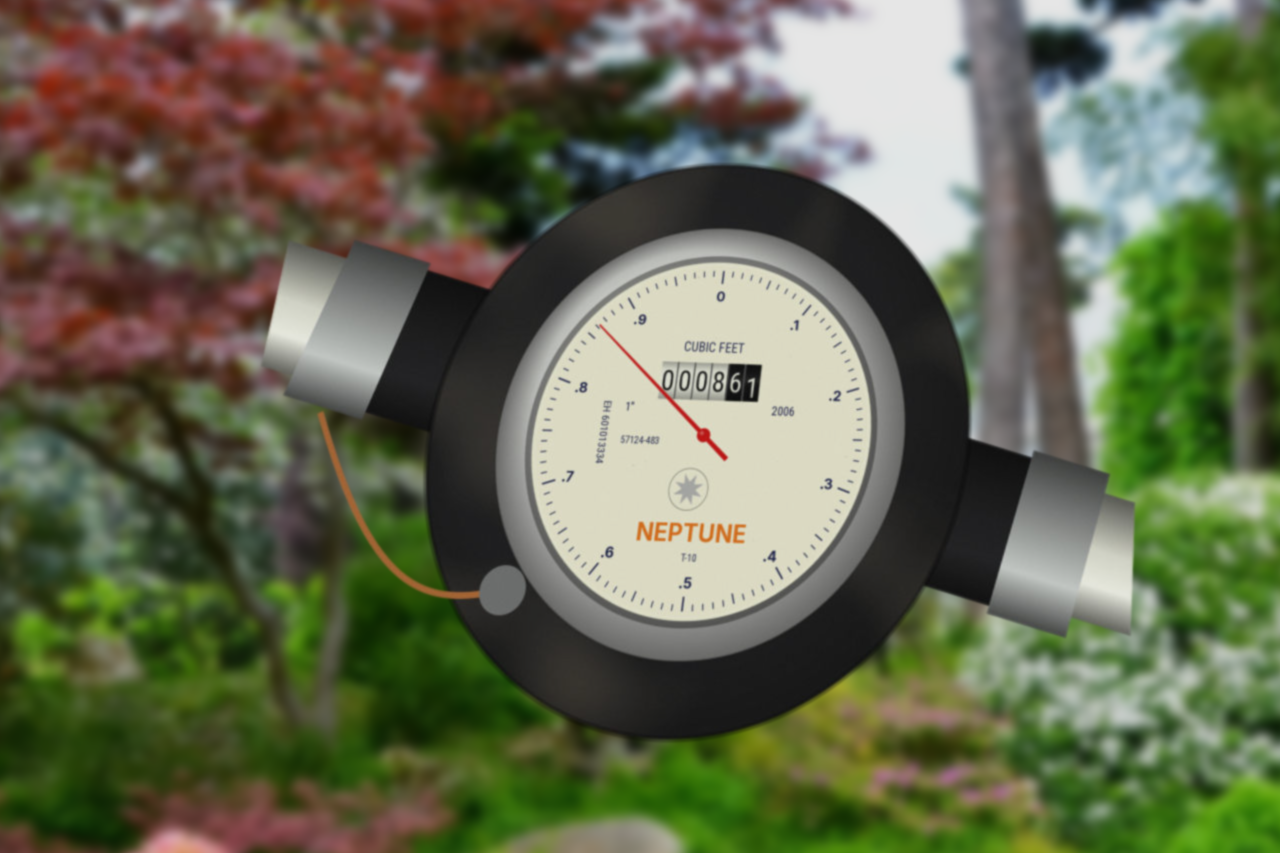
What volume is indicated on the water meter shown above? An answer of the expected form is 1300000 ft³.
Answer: 860.86 ft³
